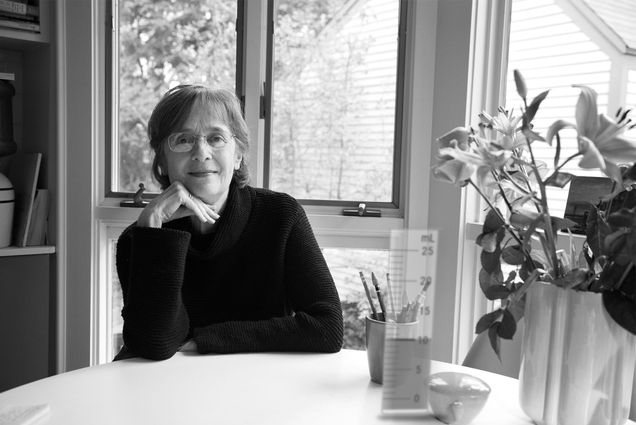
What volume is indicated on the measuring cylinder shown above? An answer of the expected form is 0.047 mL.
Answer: 10 mL
